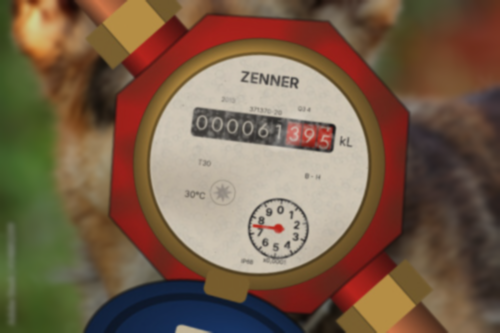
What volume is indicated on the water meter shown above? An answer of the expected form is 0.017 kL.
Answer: 61.3947 kL
